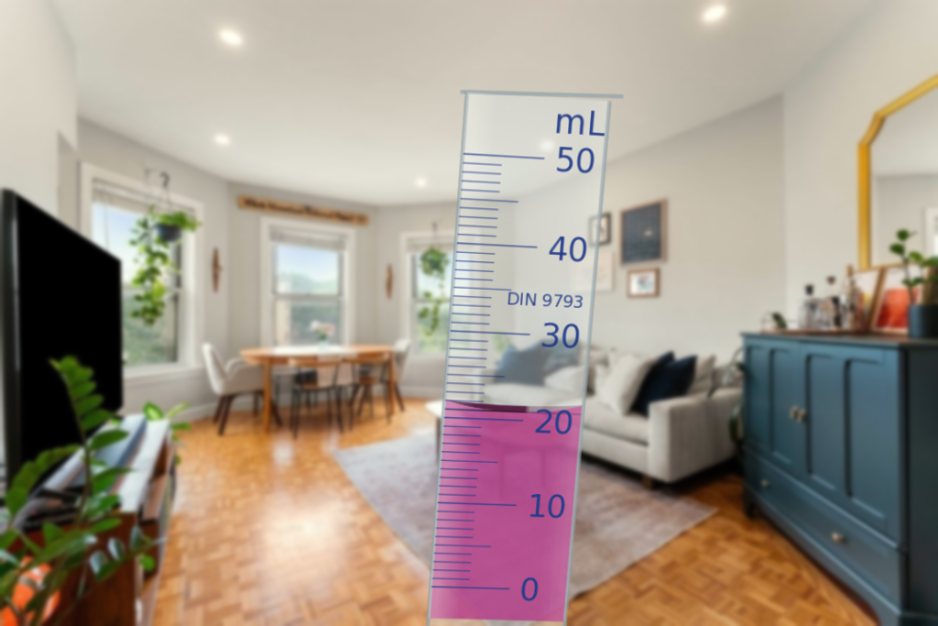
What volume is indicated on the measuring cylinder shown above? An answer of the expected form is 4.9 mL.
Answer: 21 mL
